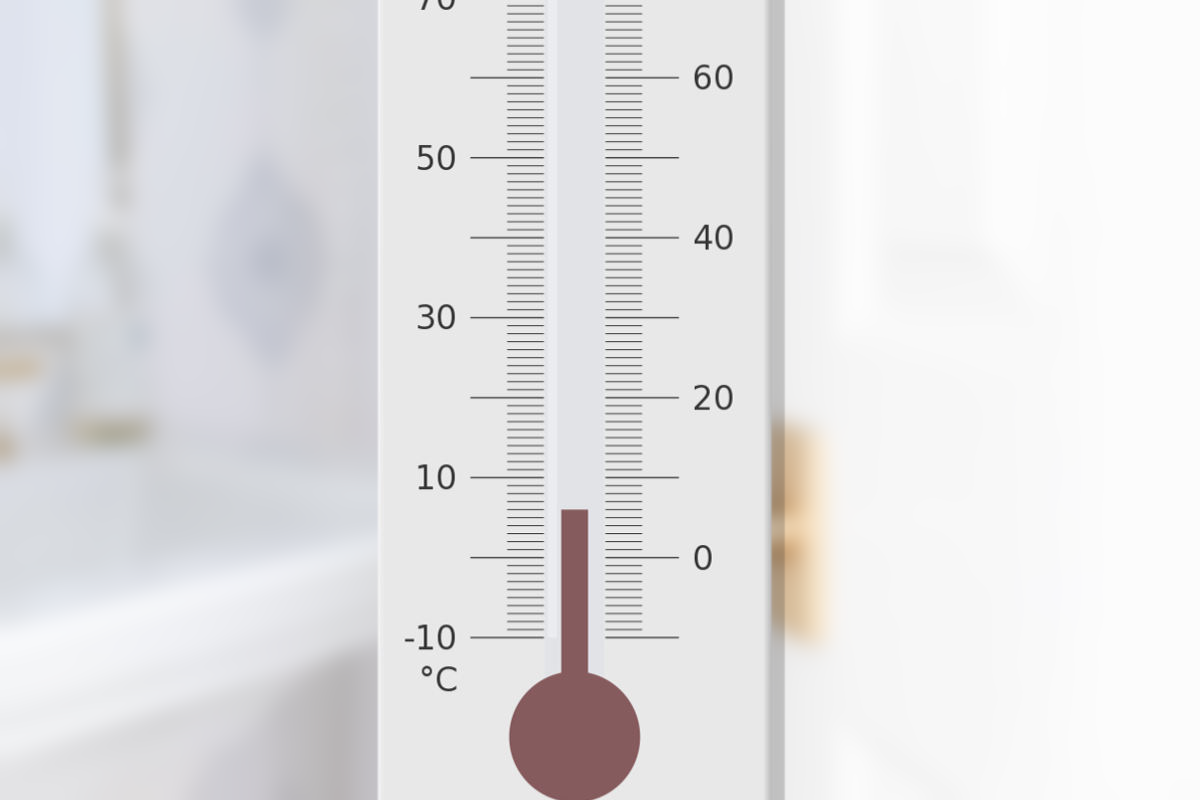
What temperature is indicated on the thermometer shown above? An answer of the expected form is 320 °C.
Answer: 6 °C
